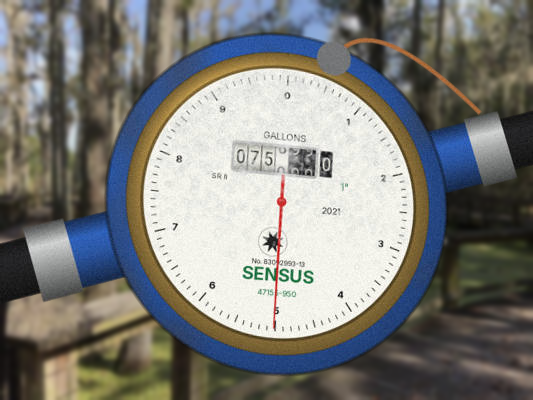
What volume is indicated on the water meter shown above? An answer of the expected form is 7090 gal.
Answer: 758995.0 gal
